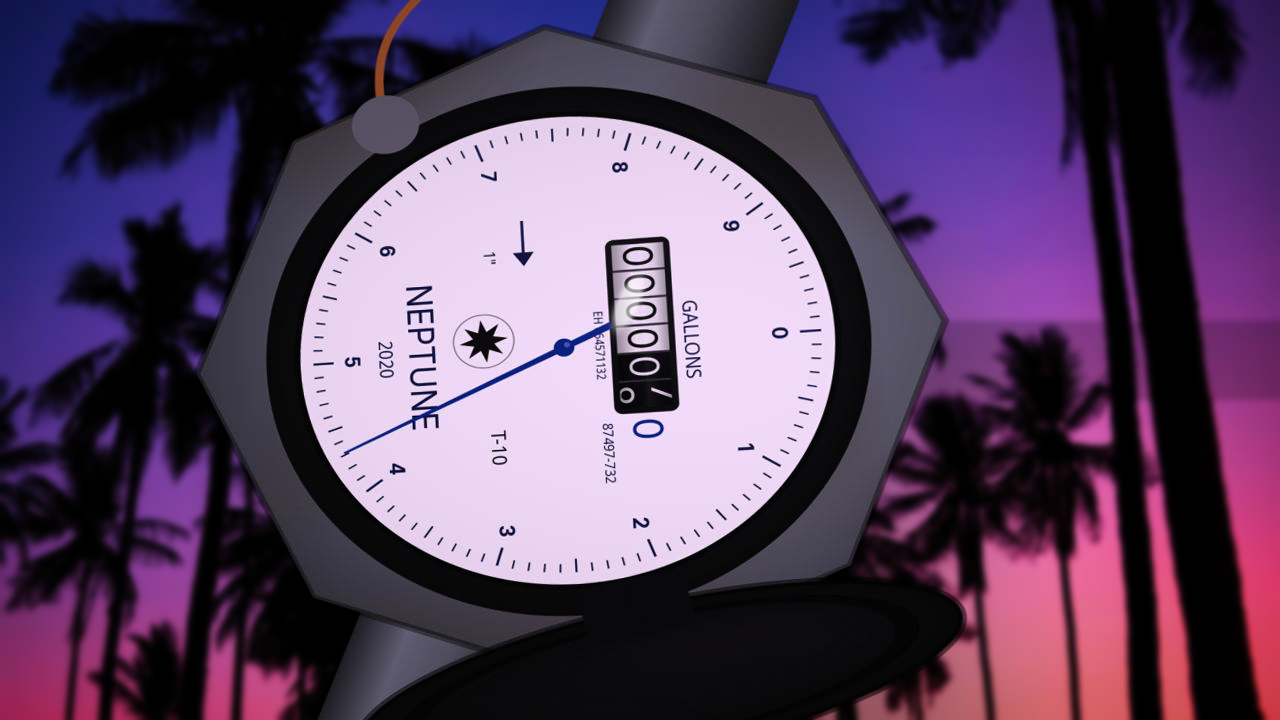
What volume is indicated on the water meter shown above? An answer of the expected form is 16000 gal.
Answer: 74.3 gal
